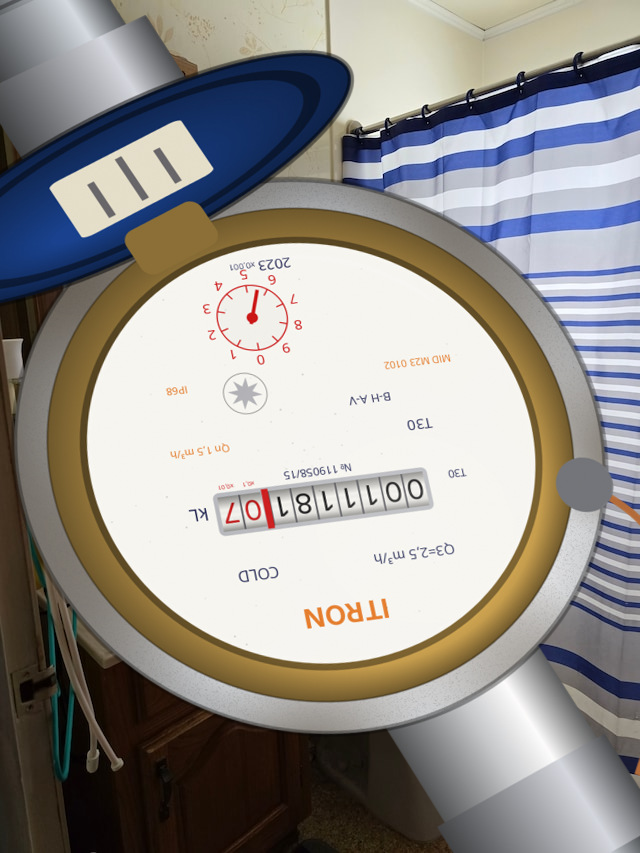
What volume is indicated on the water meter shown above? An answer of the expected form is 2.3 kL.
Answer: 11181.075 kL
